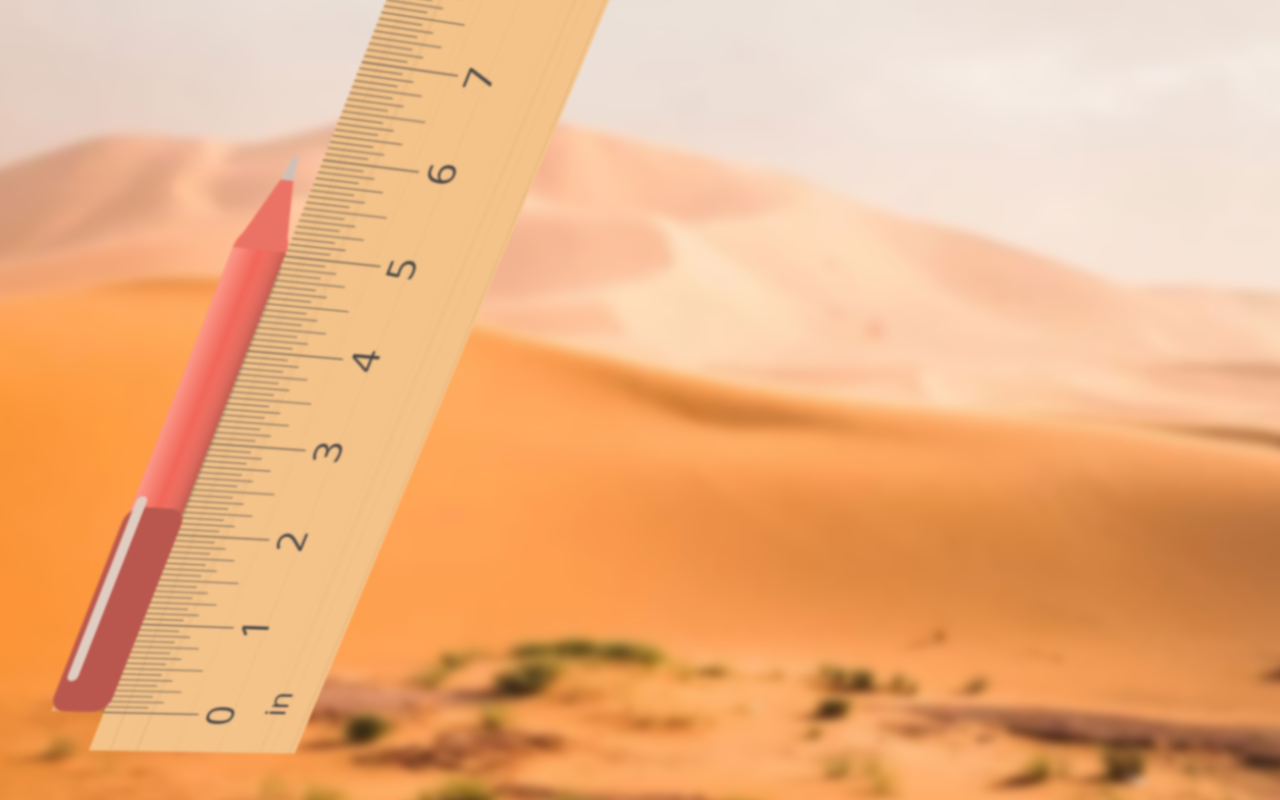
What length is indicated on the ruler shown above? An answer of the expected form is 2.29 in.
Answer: 6 in
